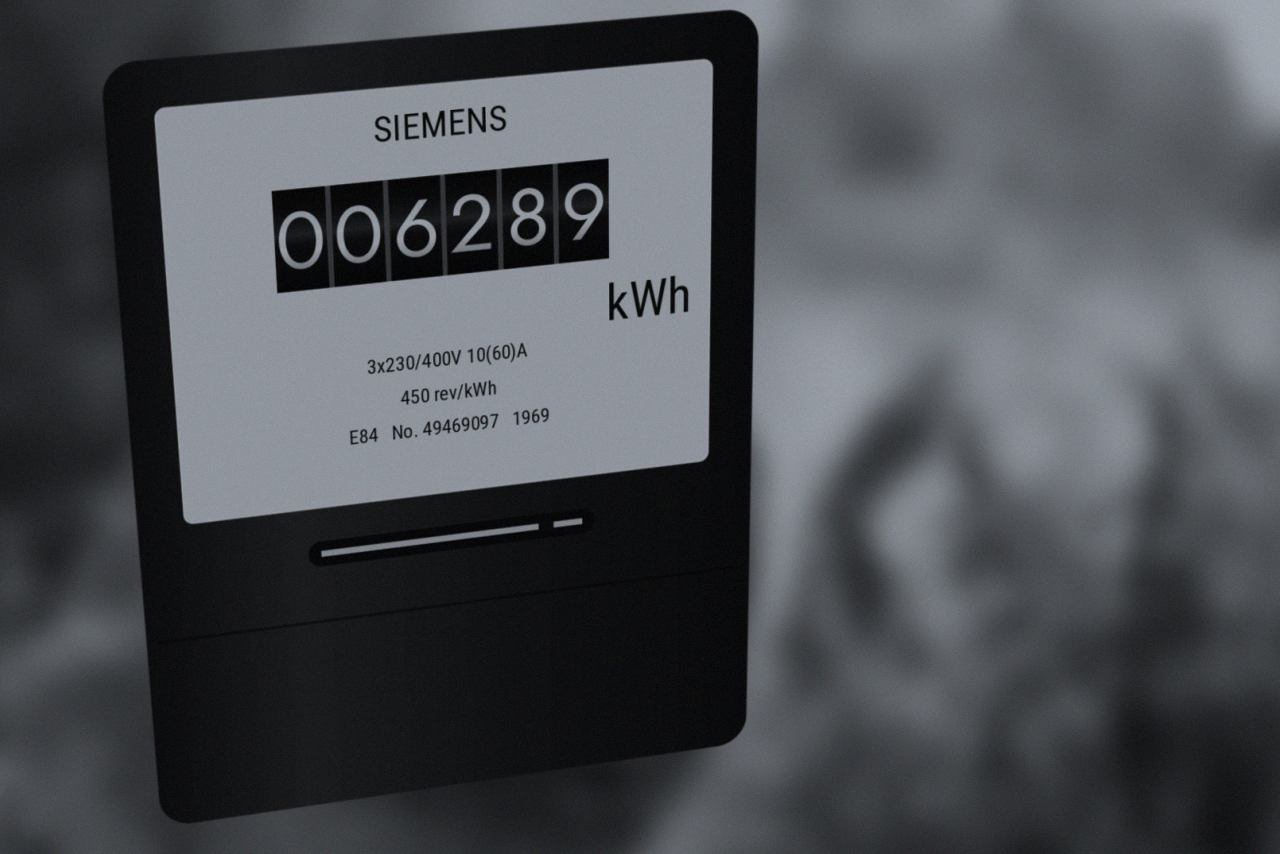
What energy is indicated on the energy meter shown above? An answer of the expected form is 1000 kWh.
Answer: 6289 kWh
